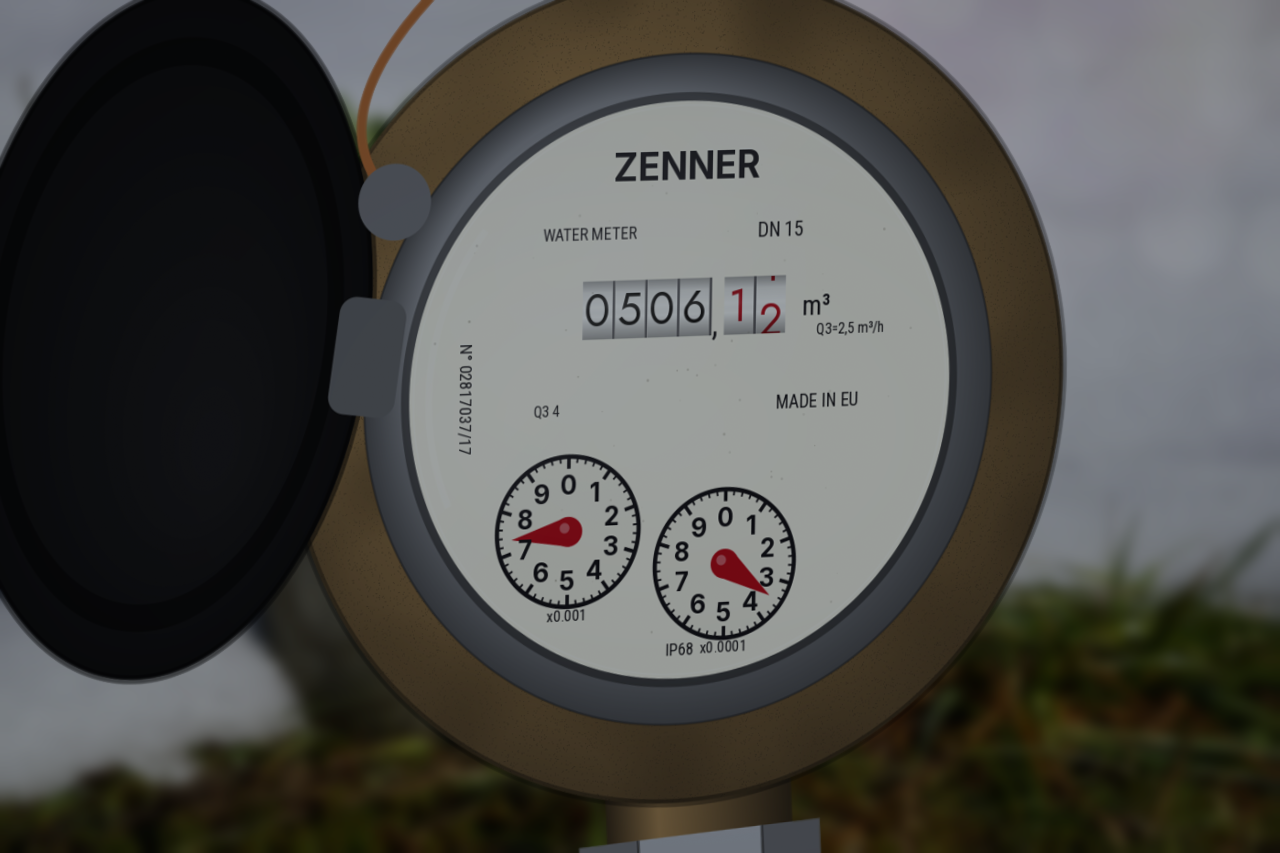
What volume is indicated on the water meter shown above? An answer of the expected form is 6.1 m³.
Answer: 506.1173 m³
